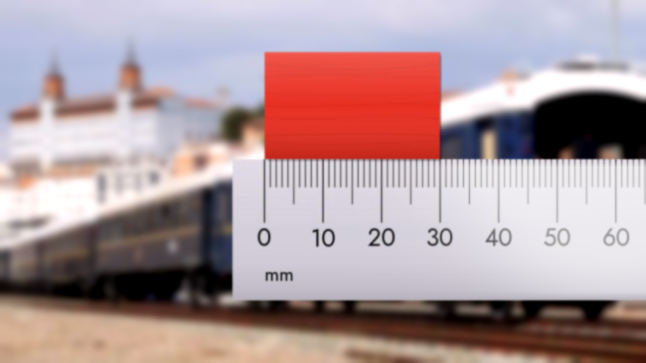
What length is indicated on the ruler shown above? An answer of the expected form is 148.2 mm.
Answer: 30 mm
